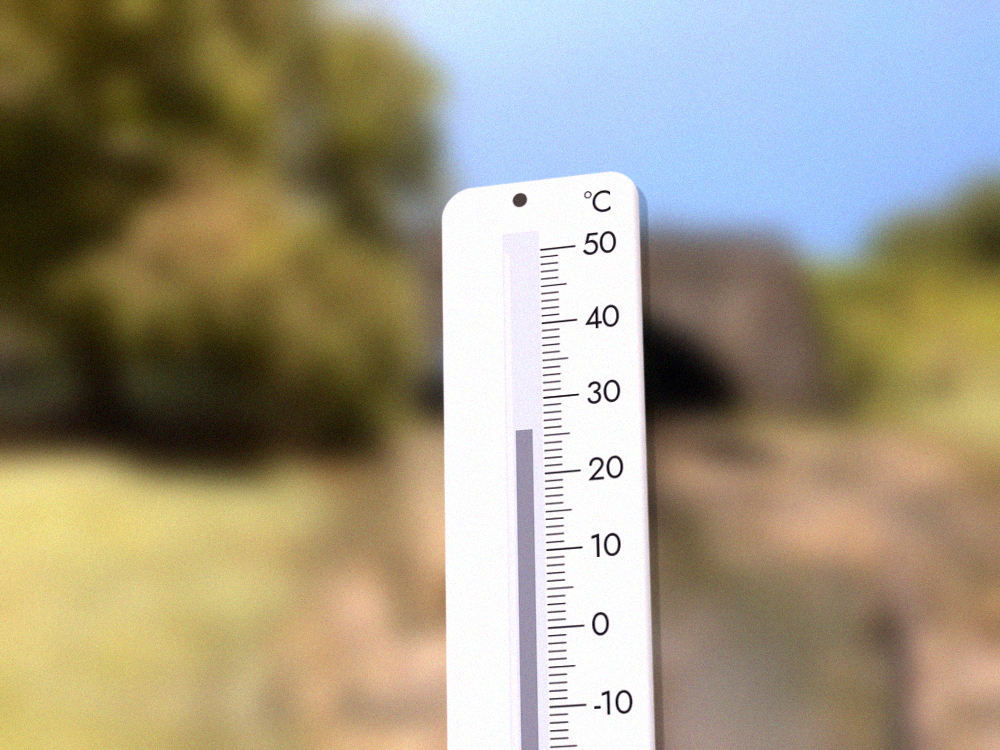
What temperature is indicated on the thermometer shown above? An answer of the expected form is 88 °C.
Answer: 26 °C
